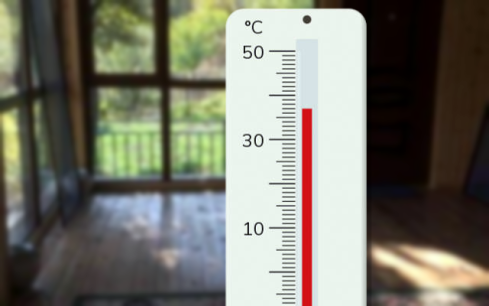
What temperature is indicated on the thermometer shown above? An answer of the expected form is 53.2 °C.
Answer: 37 °C
